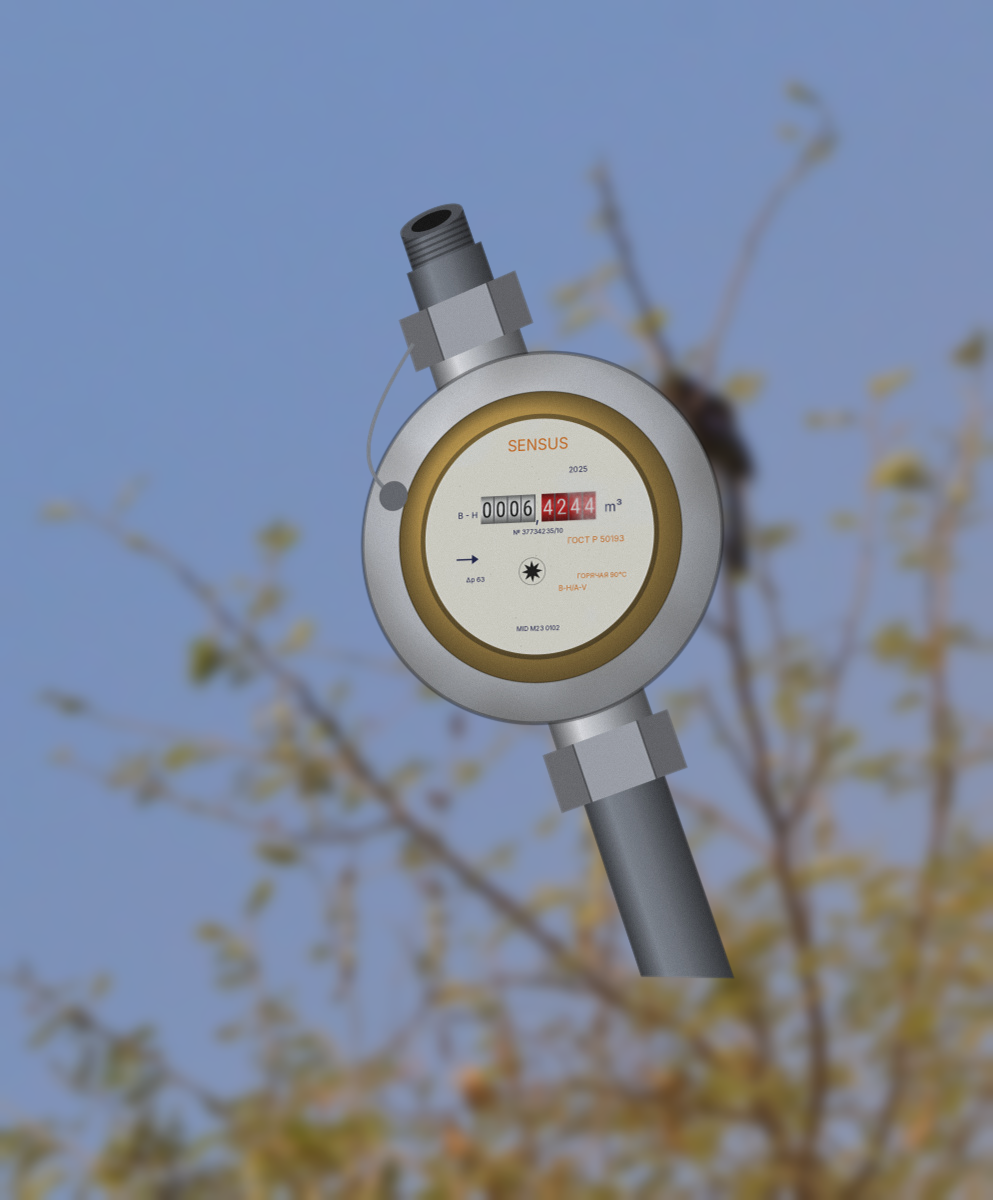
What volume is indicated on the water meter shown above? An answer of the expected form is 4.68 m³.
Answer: 6.4244 m³
